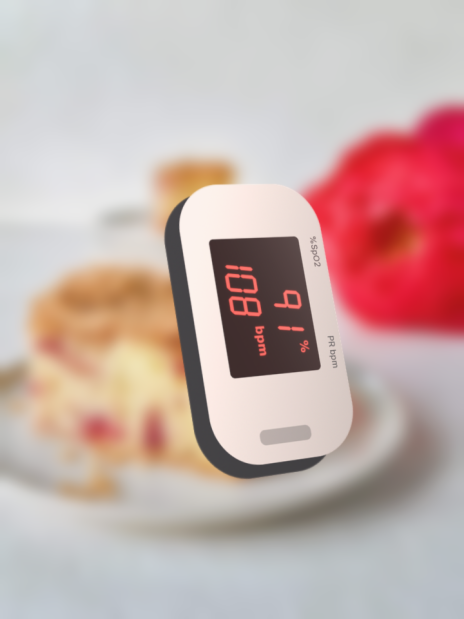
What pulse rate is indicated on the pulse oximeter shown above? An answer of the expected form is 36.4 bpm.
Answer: 108 bpm
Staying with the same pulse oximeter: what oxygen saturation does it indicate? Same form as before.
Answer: 91 %
